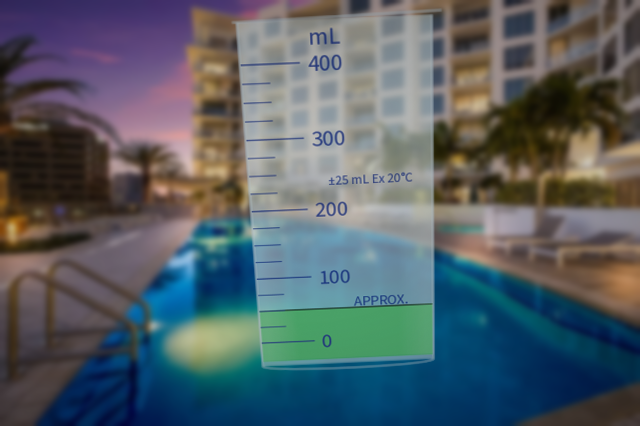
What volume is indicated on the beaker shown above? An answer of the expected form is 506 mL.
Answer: 50 mL
